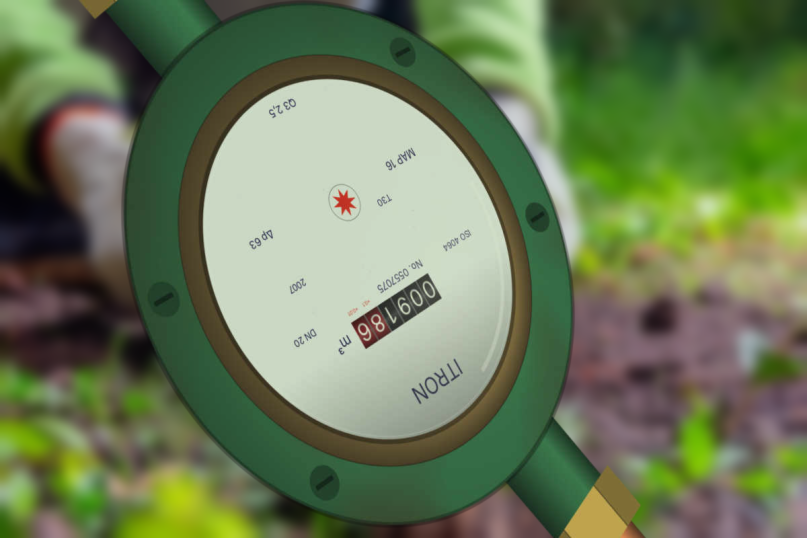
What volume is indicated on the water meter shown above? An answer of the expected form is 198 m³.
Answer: 91.86 m³
